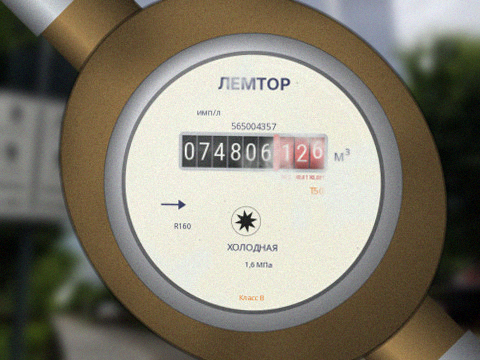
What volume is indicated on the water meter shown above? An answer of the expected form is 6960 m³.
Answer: 74806.126 m³
